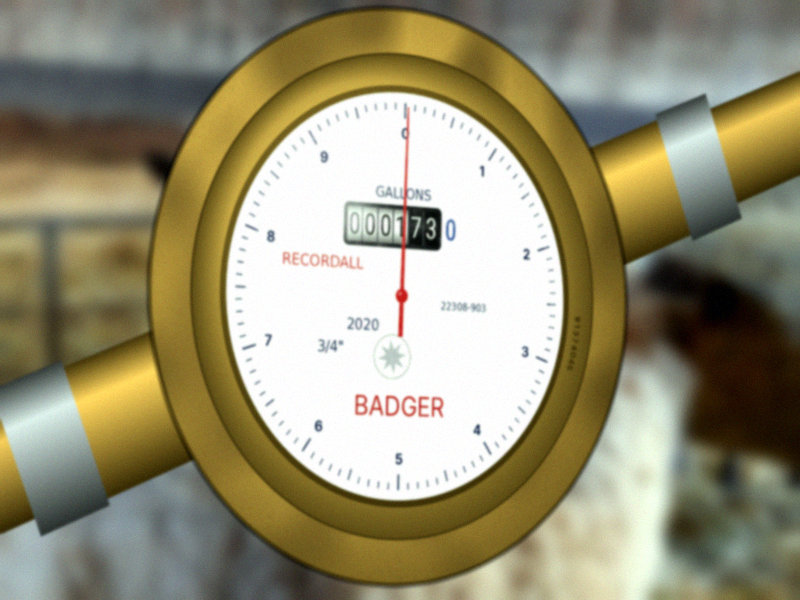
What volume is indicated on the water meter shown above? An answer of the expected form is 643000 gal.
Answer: 1730.0 gal
